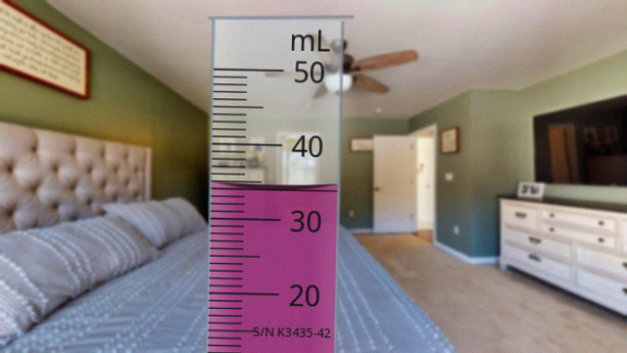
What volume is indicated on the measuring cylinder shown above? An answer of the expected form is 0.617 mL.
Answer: 34 mL
